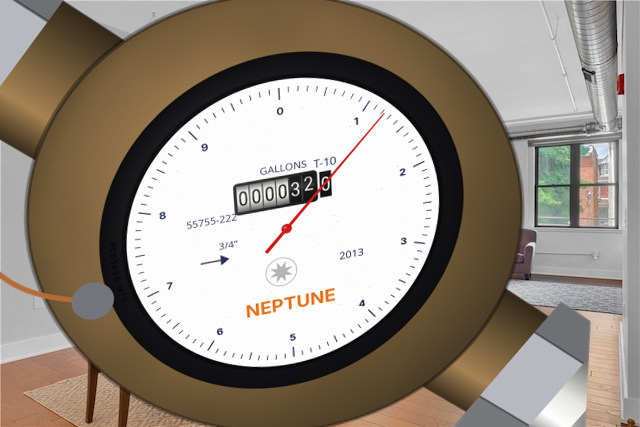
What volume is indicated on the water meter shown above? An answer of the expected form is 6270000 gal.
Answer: 321.2 gal
